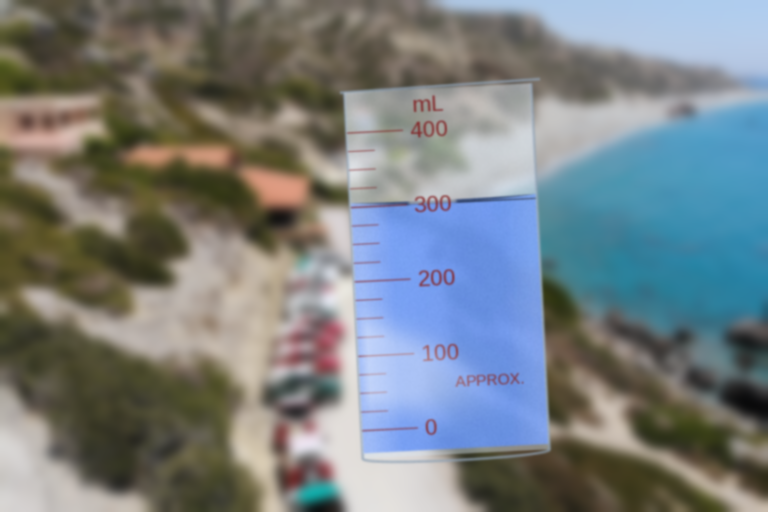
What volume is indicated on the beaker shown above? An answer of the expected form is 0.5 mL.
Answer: 300 mL
